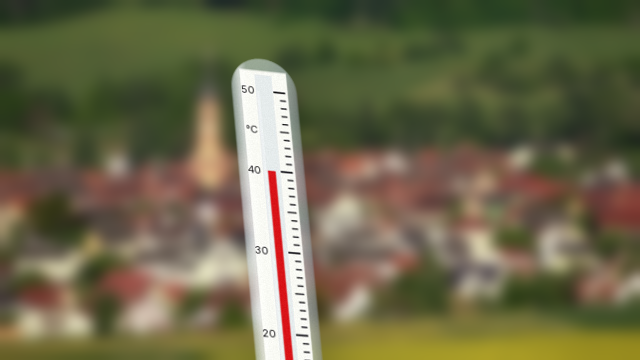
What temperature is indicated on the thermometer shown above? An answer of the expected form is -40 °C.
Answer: 40 °C
